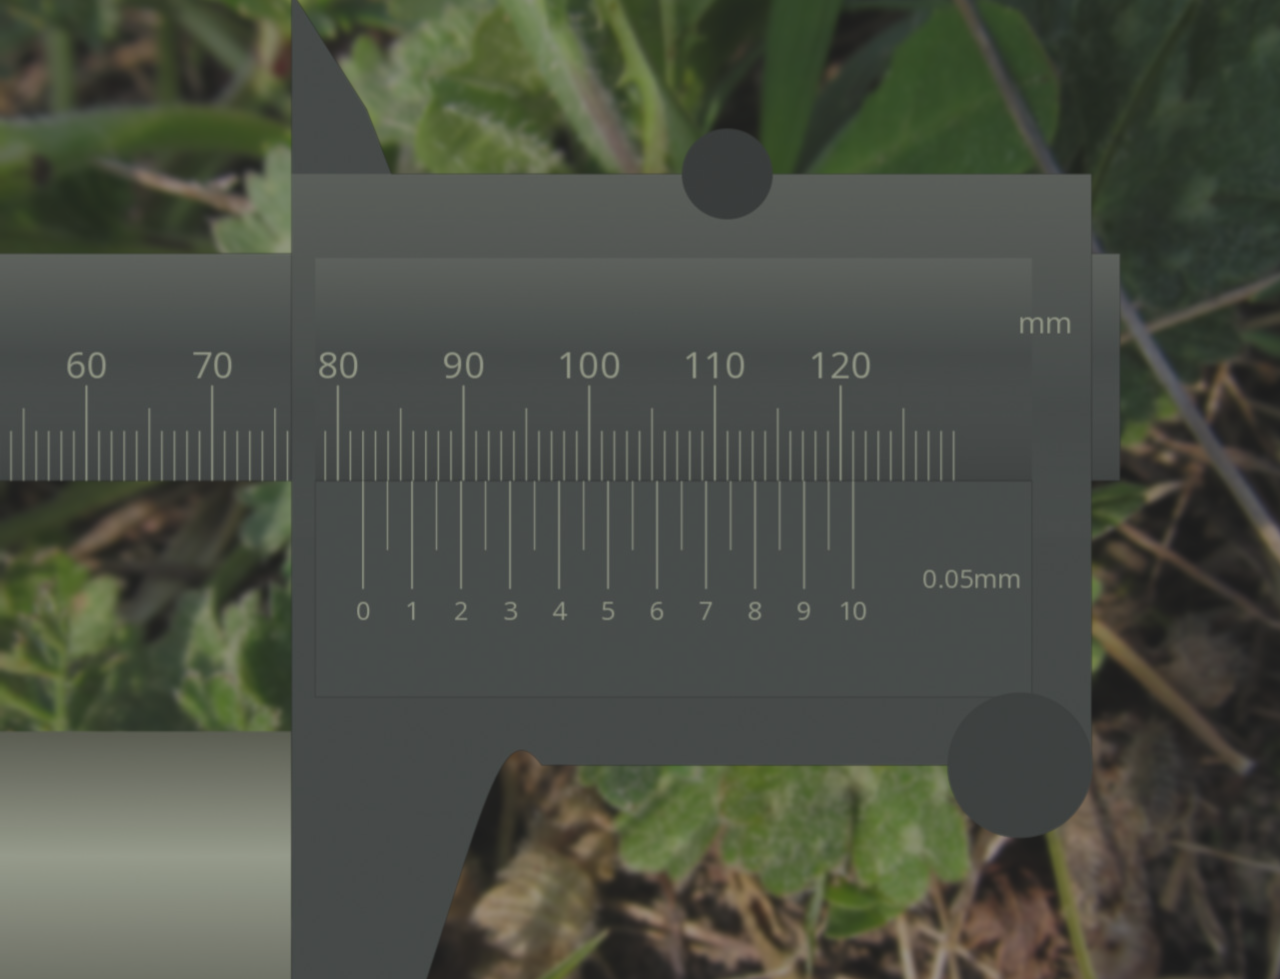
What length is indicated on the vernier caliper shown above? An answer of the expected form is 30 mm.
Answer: 82.0 mm
